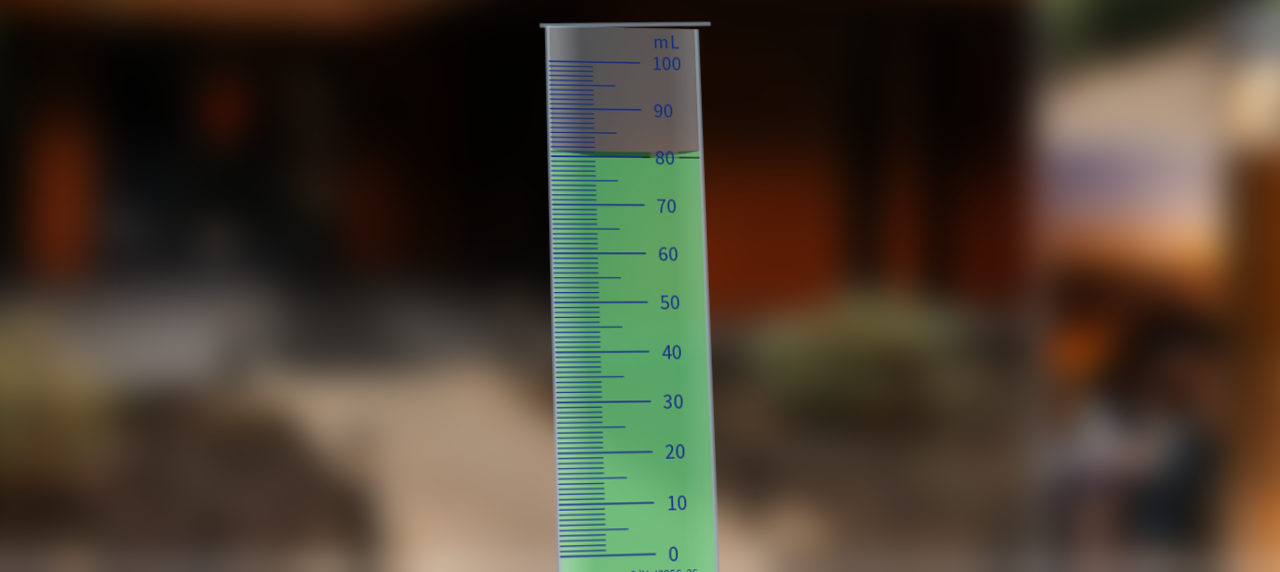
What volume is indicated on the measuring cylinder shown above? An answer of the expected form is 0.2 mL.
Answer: 80 mL
